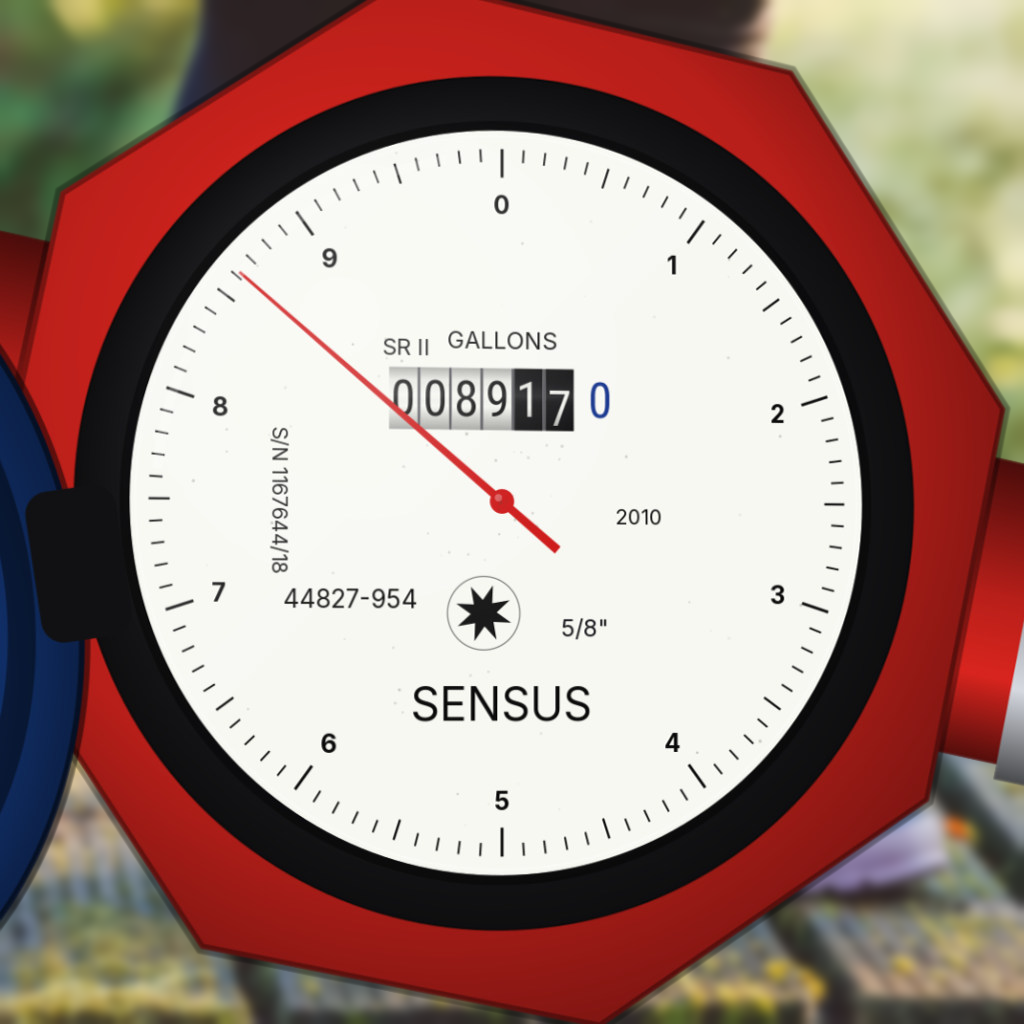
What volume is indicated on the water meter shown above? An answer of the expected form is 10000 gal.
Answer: 89168.6 gal
